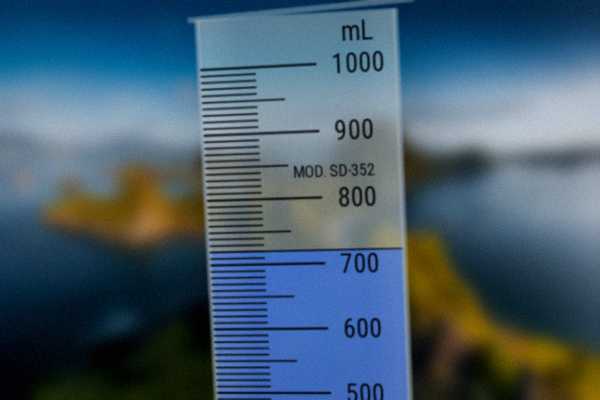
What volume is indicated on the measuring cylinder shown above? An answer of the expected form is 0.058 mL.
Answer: 720 mL
